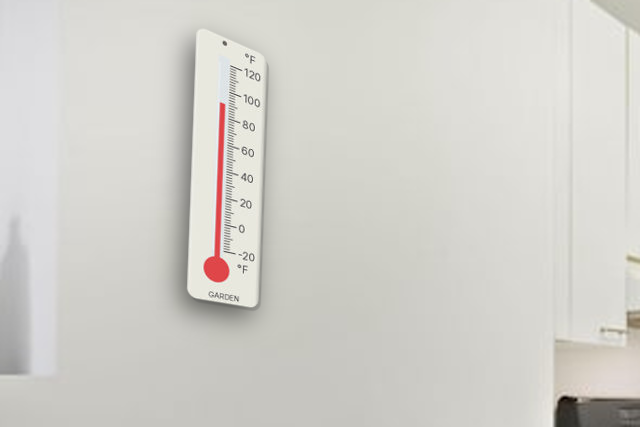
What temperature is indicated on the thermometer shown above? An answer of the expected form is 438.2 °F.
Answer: 90 °F
